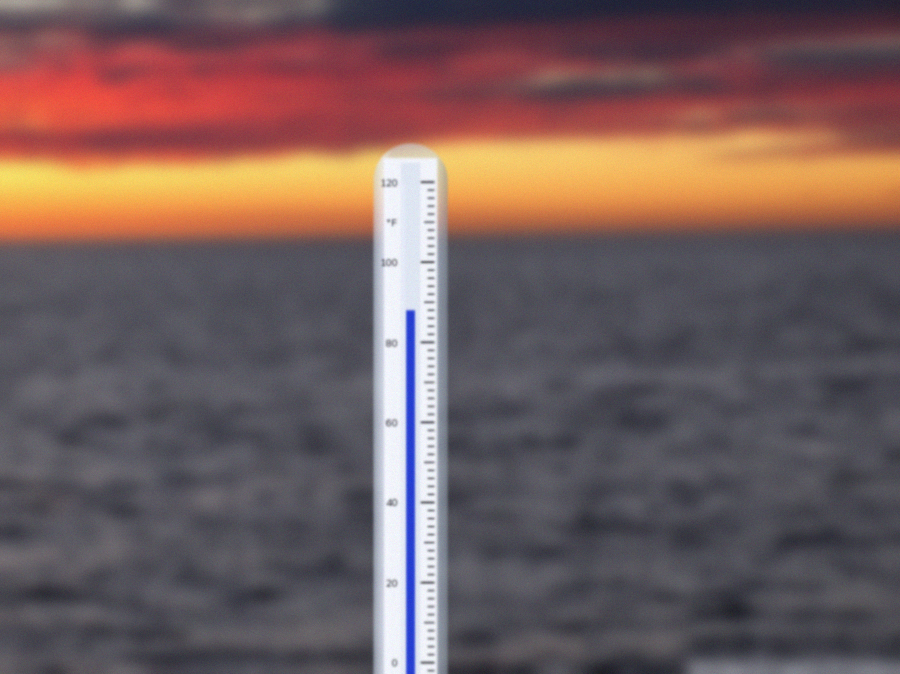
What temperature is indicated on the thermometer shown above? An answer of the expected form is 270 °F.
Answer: 88 °F
